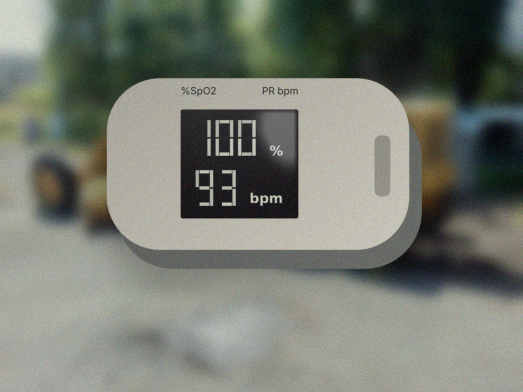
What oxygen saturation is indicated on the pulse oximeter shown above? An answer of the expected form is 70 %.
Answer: 100 %
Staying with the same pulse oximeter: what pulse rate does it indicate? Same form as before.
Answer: 93 bpm
